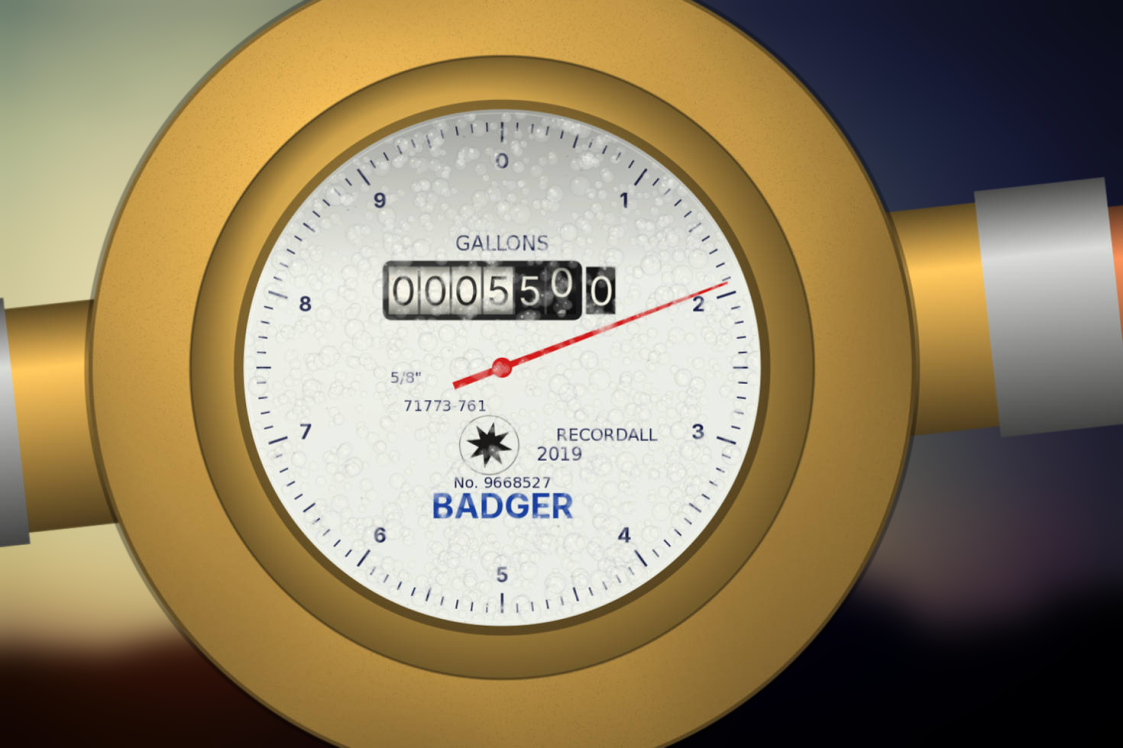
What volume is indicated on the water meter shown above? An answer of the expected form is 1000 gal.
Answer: 5501.9 gal
